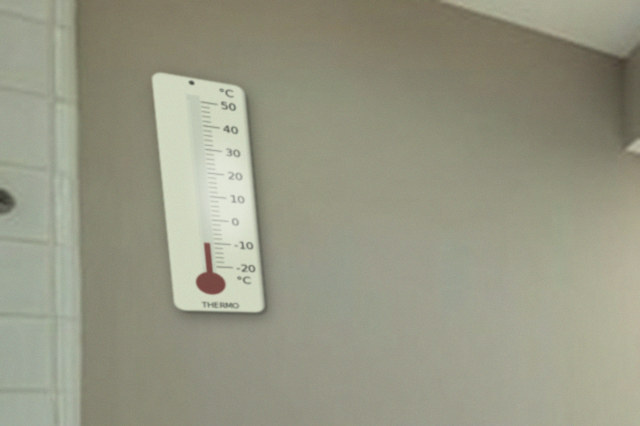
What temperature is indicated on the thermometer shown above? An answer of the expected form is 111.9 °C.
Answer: -10 °C
